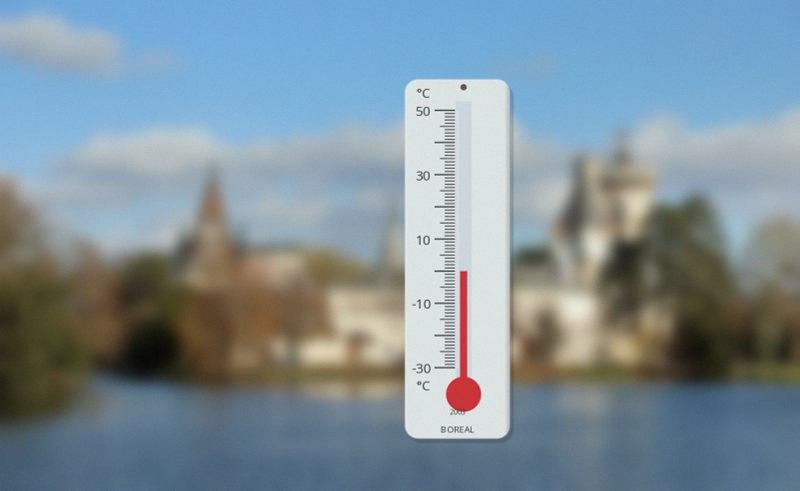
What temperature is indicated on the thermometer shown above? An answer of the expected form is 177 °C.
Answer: 0 °C
